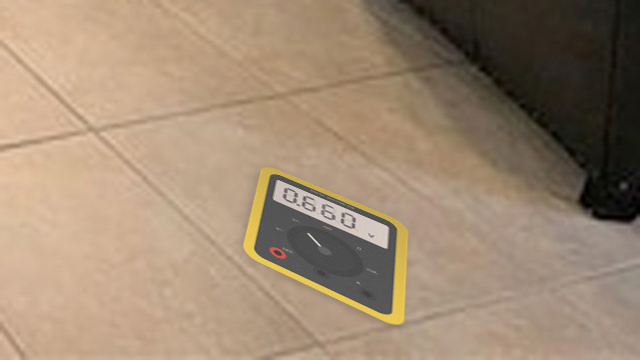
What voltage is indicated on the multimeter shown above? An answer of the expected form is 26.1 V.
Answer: 0.660 V
